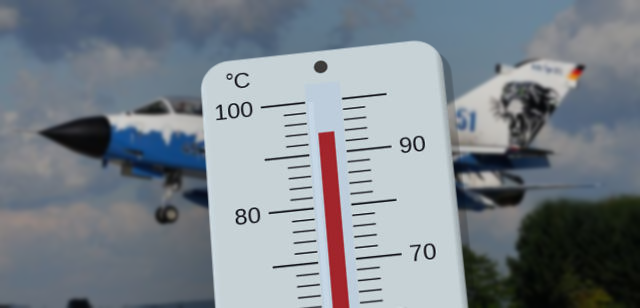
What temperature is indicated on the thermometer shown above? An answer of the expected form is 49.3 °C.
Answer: 94 °C
